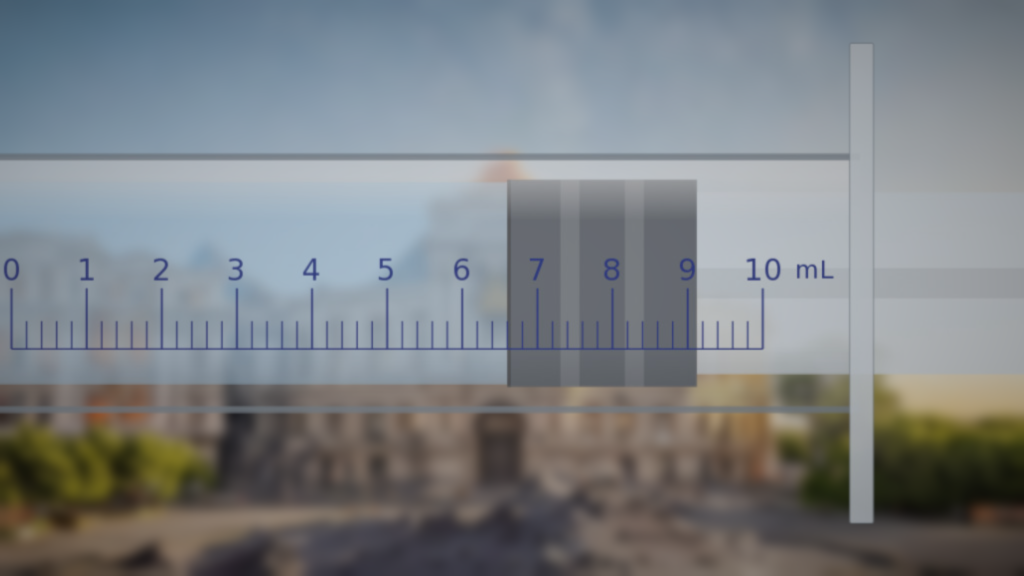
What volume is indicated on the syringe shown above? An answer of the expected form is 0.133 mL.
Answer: 6.6 mL
